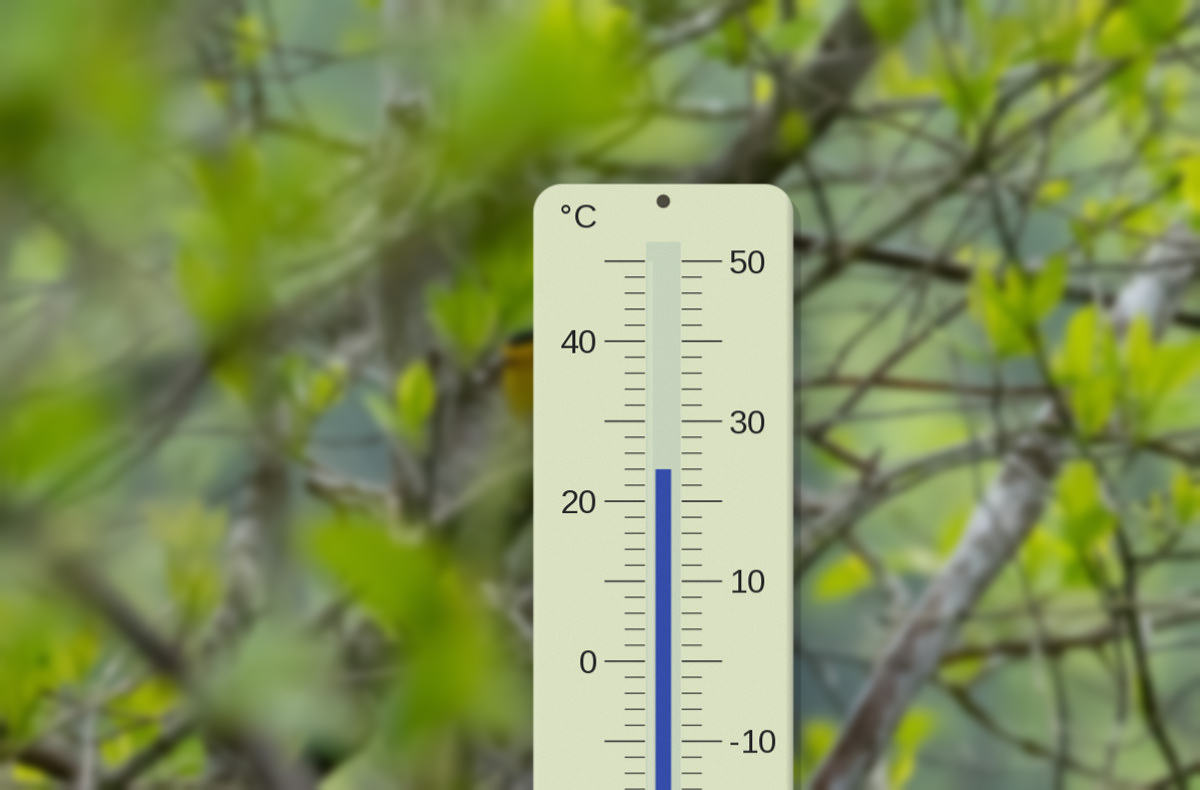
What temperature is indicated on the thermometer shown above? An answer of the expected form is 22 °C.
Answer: 24 °C
